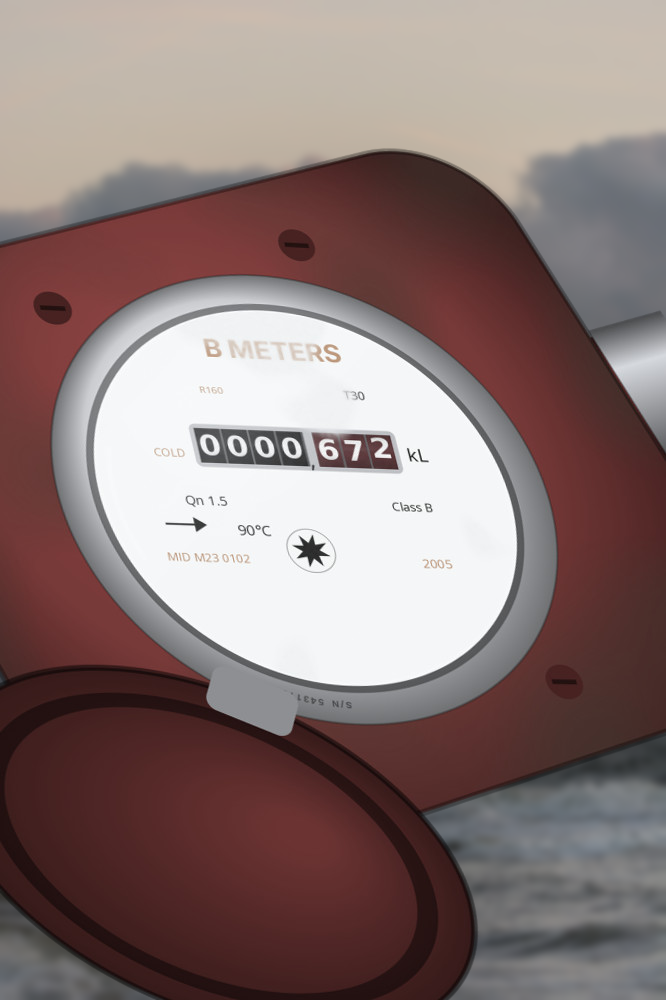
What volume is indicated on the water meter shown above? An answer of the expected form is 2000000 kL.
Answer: 0.672 kL
